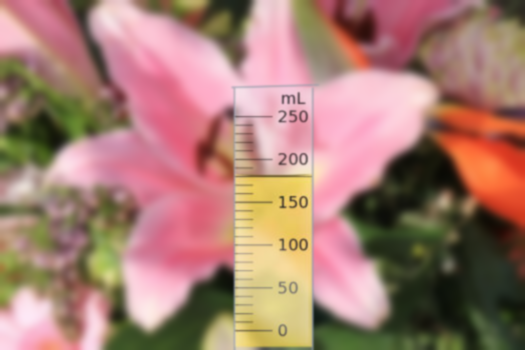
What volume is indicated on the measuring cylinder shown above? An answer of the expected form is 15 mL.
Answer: 180 mL
